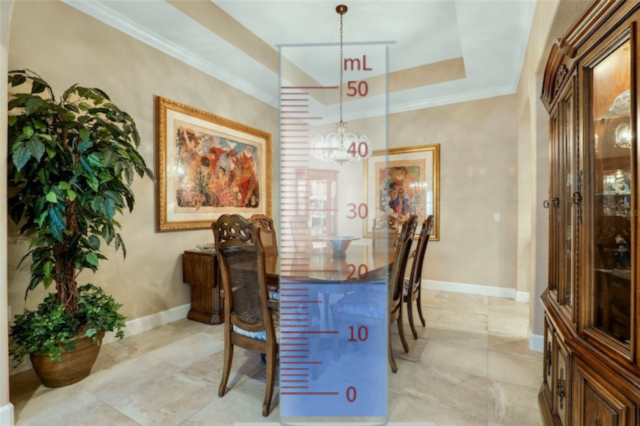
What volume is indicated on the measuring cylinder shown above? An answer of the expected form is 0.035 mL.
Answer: 18 mL
